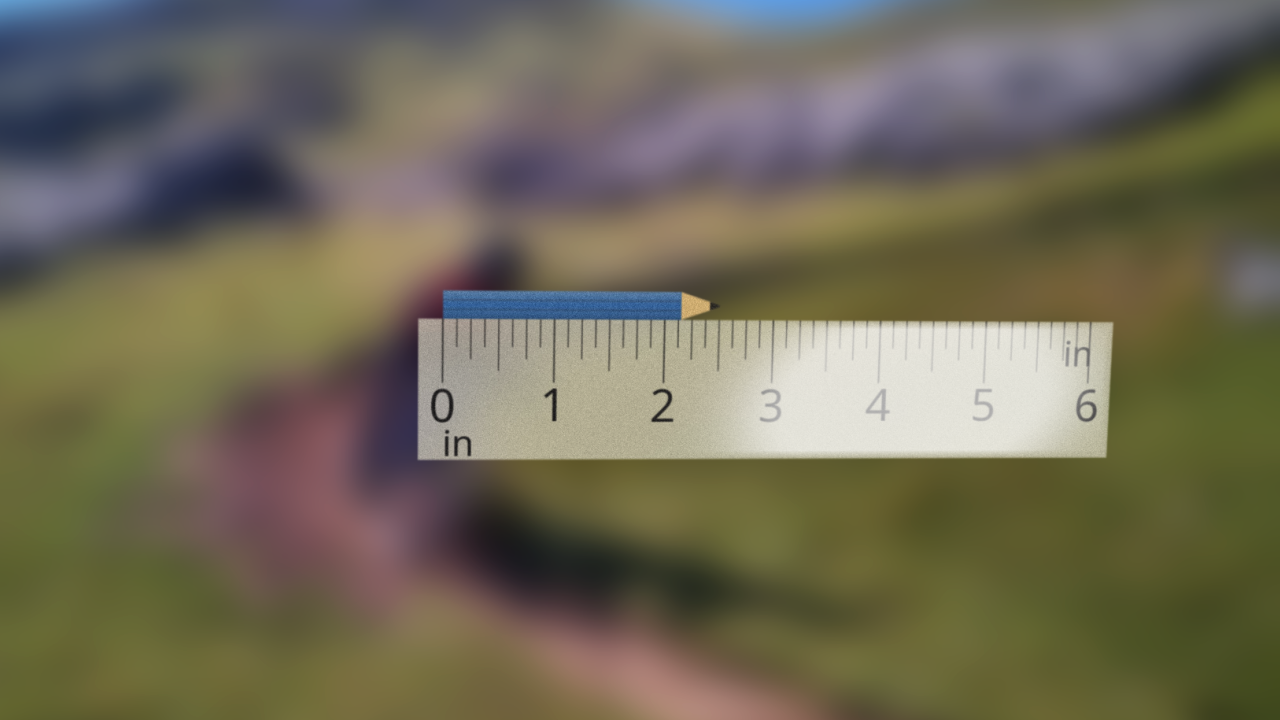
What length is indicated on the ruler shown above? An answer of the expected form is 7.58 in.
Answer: 2.5 in
